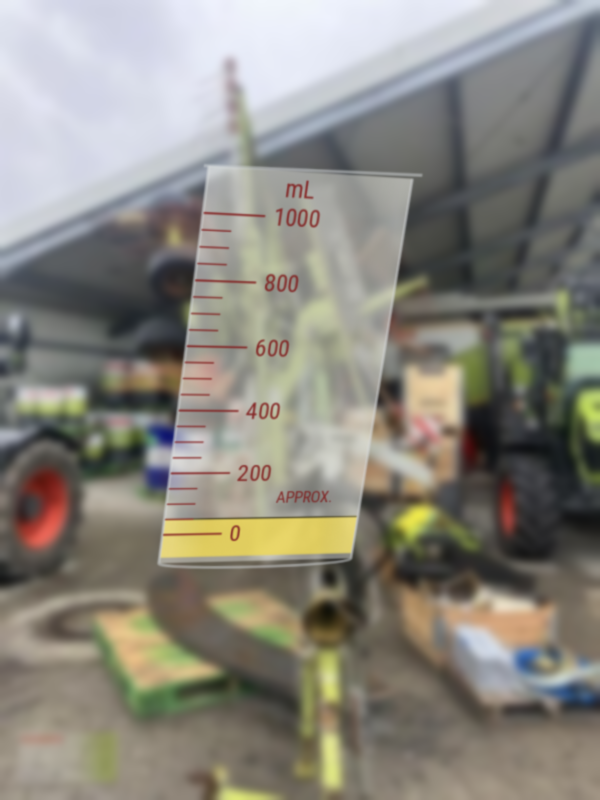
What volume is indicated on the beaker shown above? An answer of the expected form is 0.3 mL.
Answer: 50 mL
